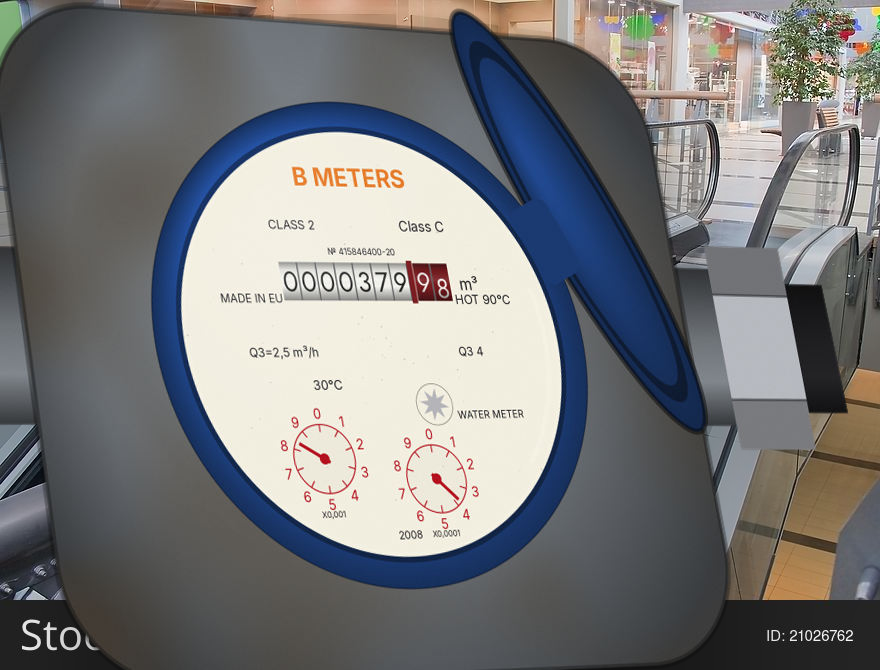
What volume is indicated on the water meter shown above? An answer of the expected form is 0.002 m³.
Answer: 379.9783 m³
